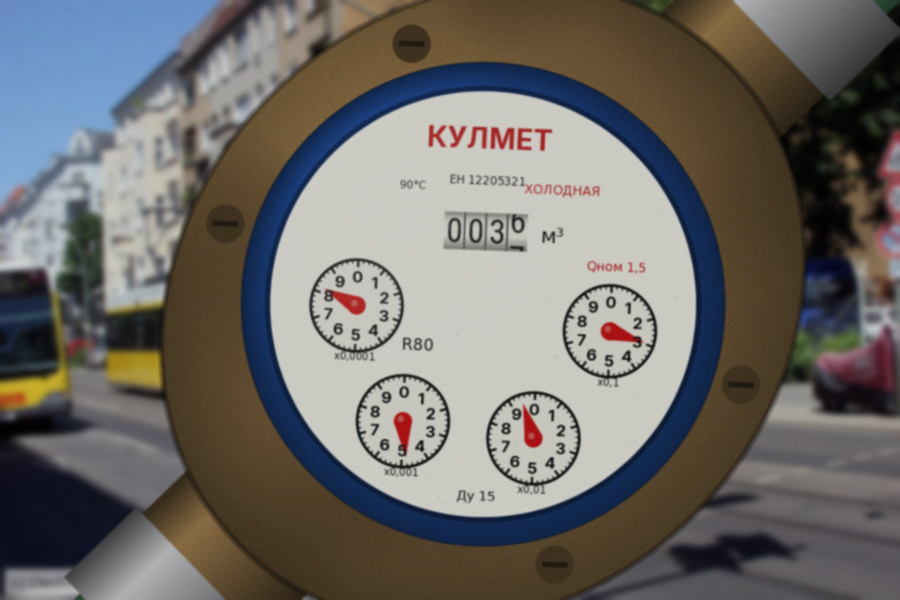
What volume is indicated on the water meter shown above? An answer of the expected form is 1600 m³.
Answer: 36.2948 m³
